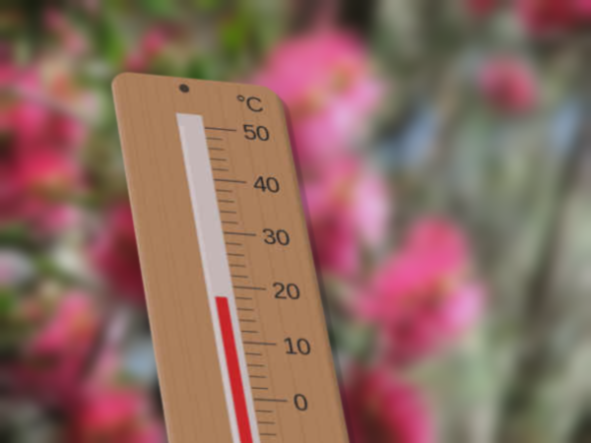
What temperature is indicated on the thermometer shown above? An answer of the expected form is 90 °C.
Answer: 18 °C
